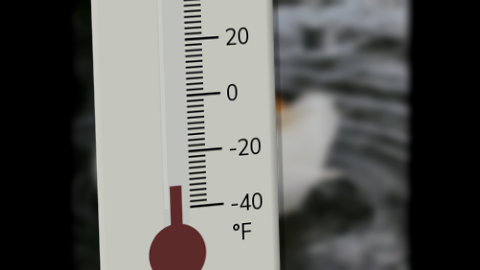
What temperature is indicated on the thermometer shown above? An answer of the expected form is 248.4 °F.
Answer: -32 °F
